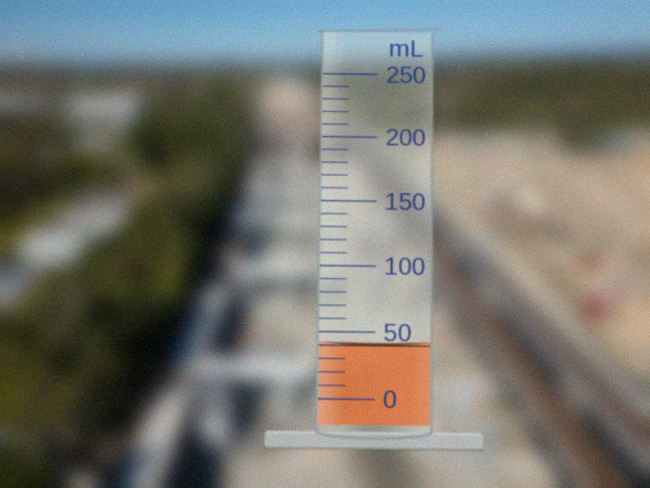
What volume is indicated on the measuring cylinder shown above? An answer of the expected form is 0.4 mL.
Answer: 40 mL
